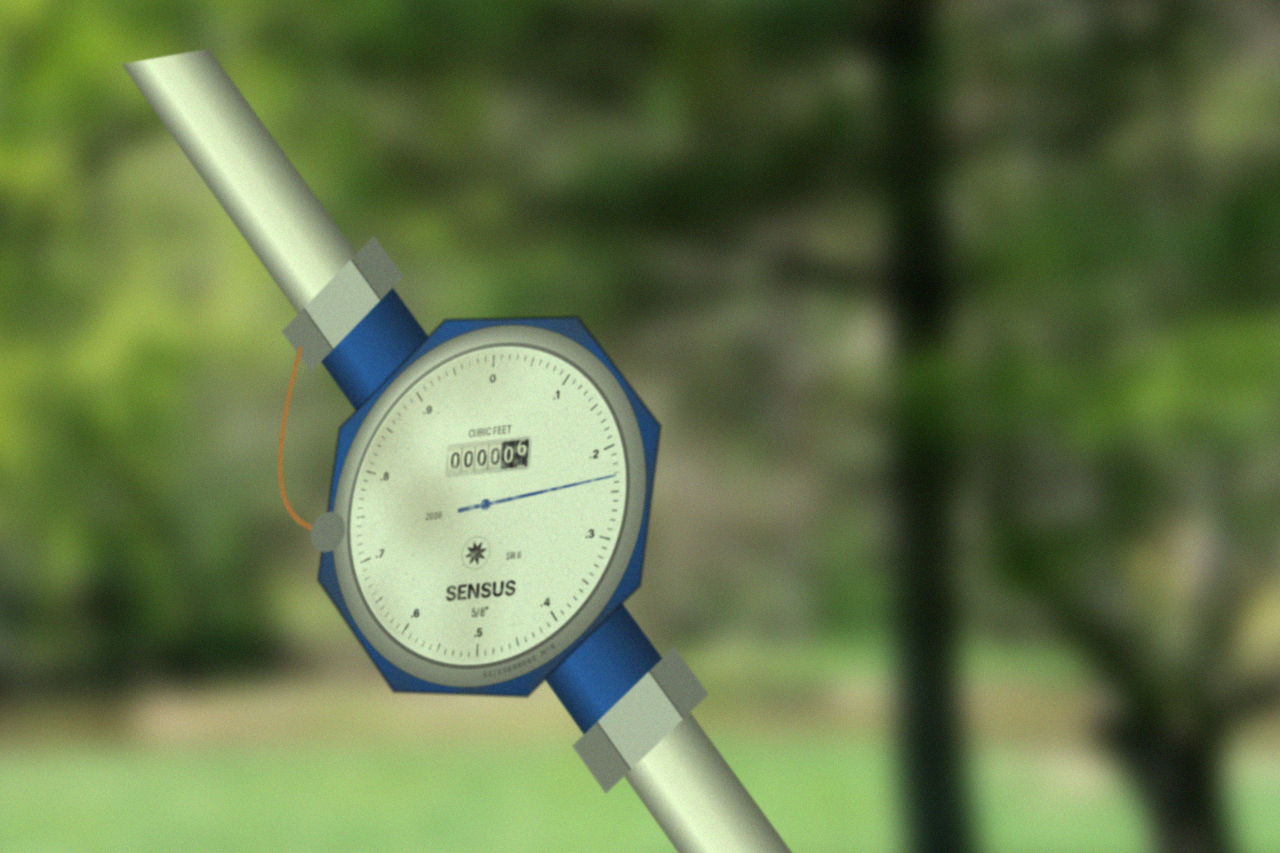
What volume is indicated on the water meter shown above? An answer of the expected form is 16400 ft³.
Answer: 6.23 ft³
